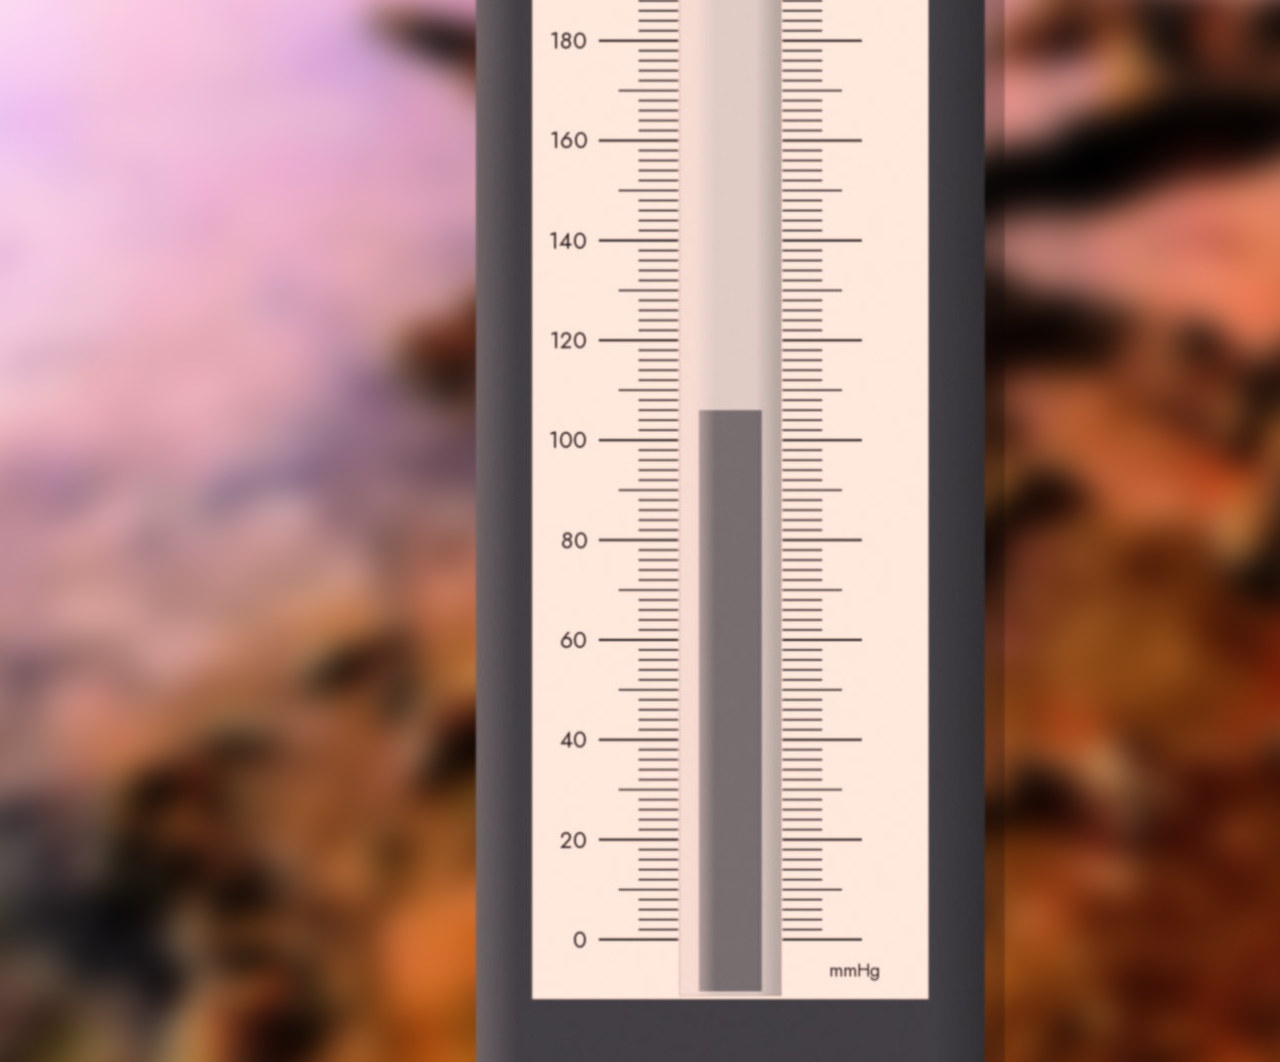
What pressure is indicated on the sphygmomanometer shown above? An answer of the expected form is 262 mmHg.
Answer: 106 mmHg
